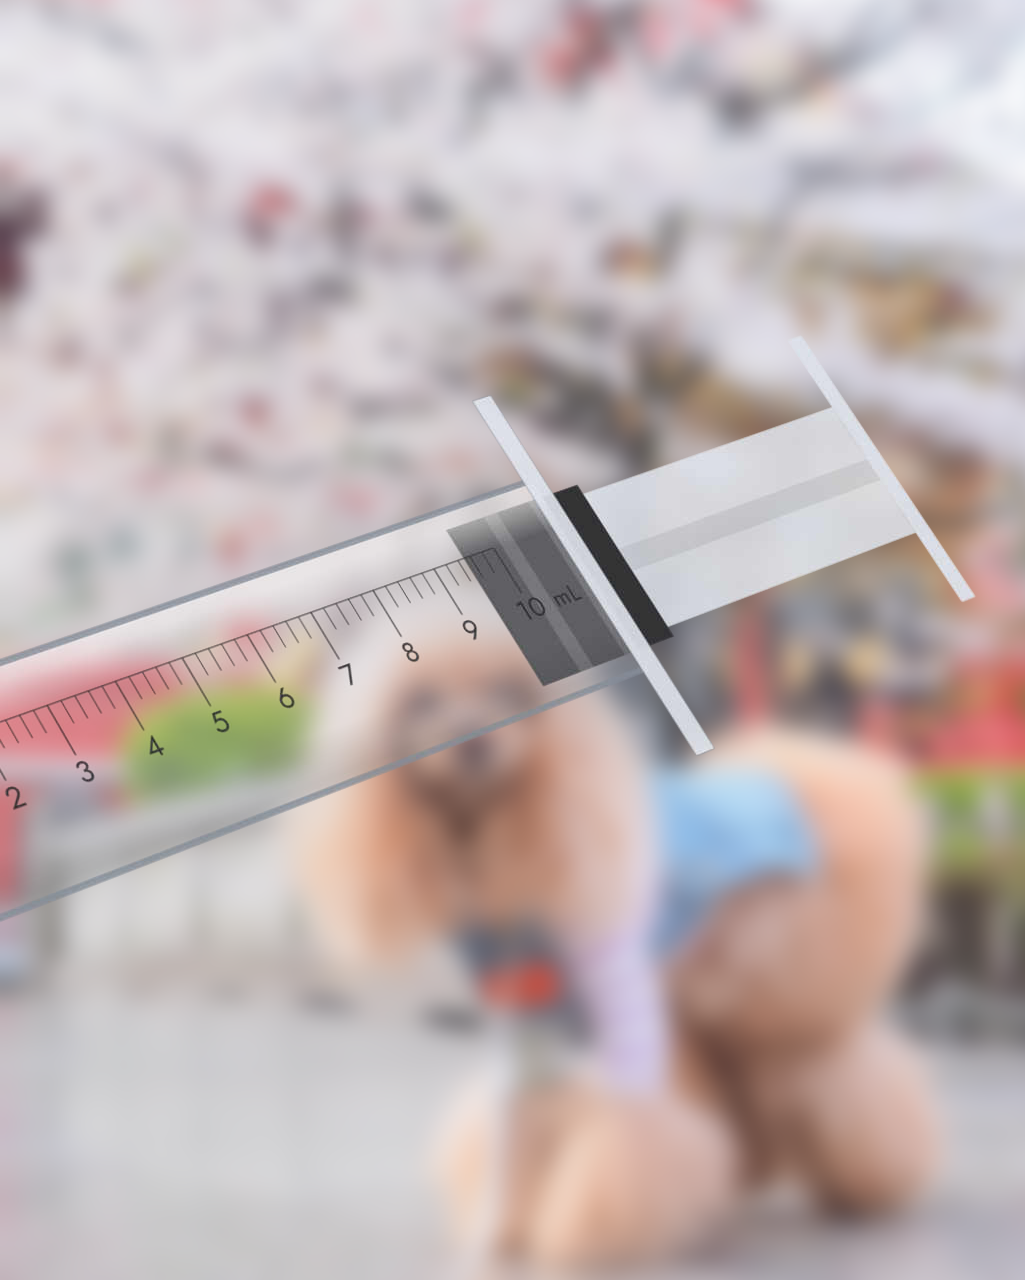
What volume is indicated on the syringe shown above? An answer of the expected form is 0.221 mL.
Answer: 9.5 mL
